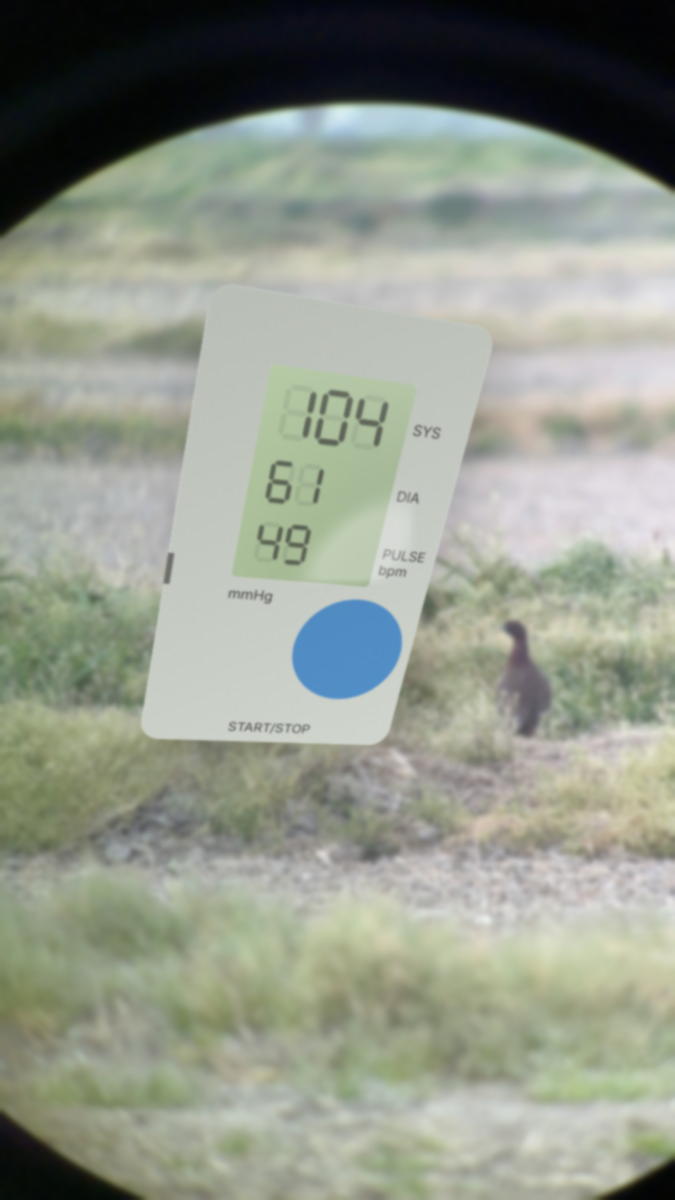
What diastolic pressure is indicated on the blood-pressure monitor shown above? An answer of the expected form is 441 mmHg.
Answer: 61 mmHg
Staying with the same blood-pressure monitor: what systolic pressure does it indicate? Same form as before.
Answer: 104 mmHg
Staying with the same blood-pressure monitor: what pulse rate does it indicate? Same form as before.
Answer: 49 bpm
